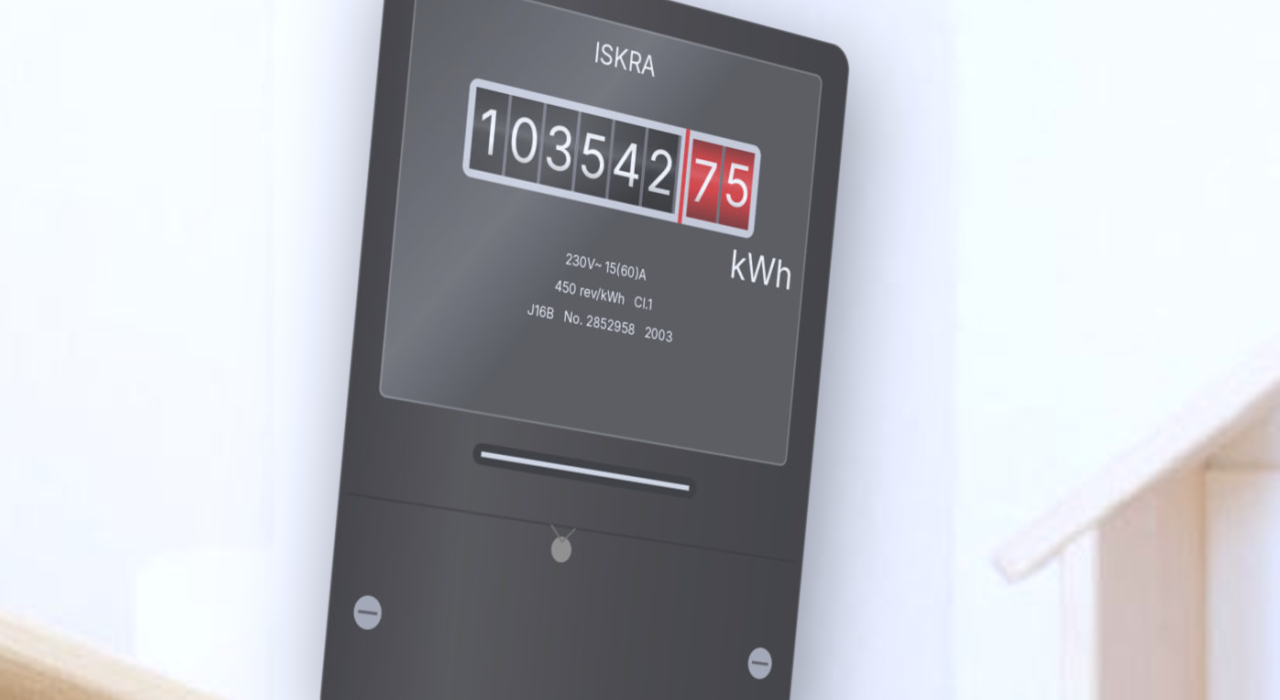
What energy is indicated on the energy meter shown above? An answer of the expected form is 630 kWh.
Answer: 103542.75 kWh
